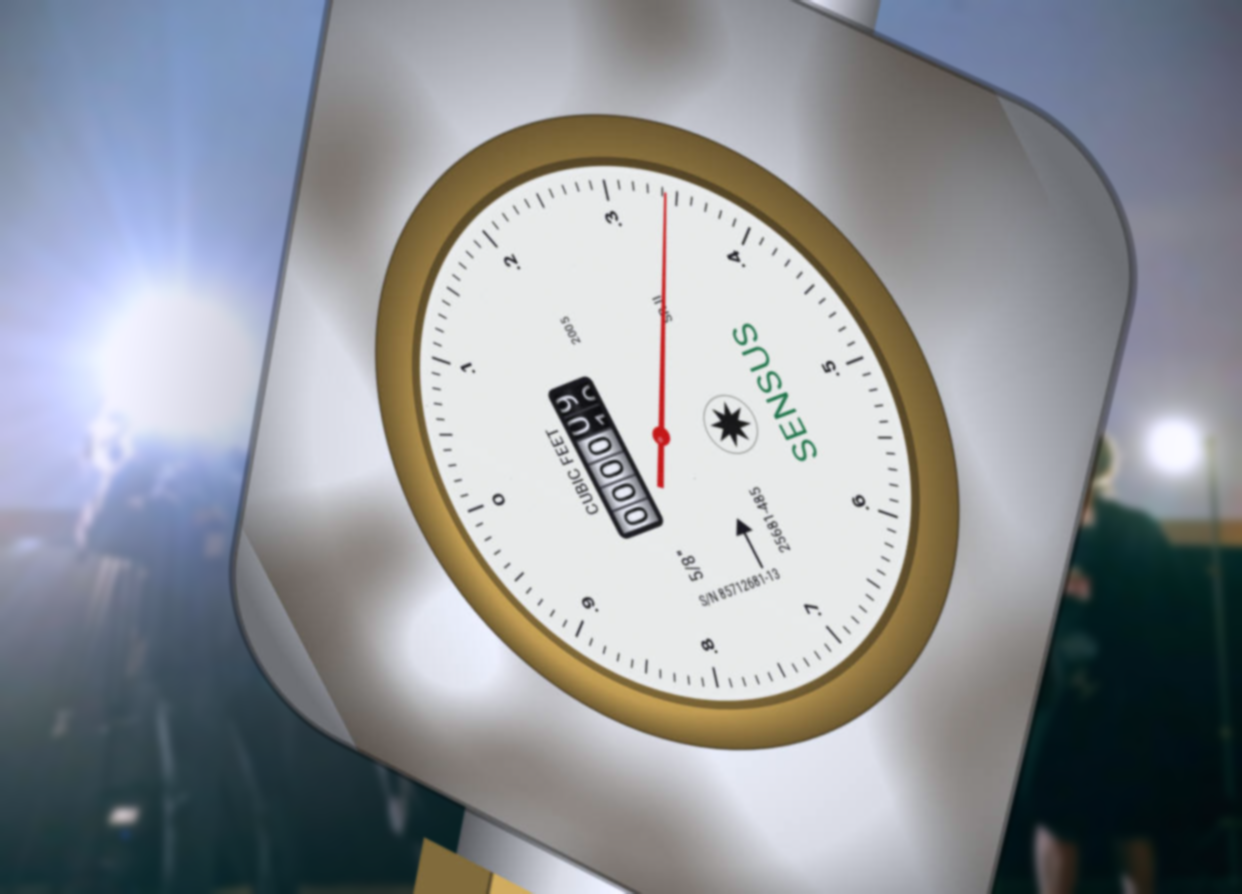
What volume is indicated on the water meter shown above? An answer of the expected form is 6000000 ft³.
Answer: 9.34 ft³
